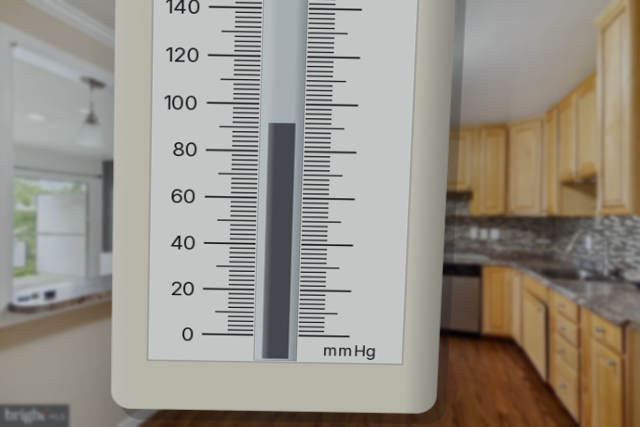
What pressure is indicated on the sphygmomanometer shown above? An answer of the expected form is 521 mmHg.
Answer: 92 mmHg
